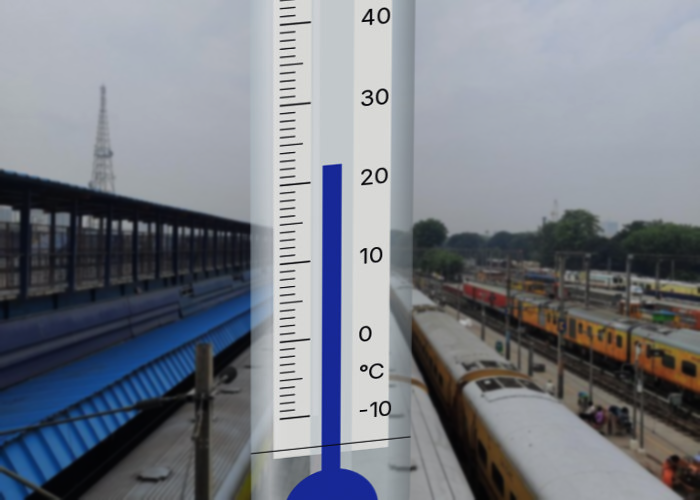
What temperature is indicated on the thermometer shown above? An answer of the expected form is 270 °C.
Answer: 22 °C
